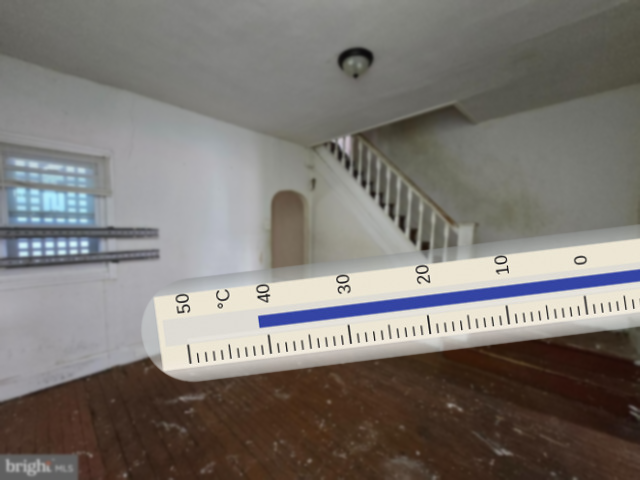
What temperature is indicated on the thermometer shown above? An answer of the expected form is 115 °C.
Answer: 41 °C
